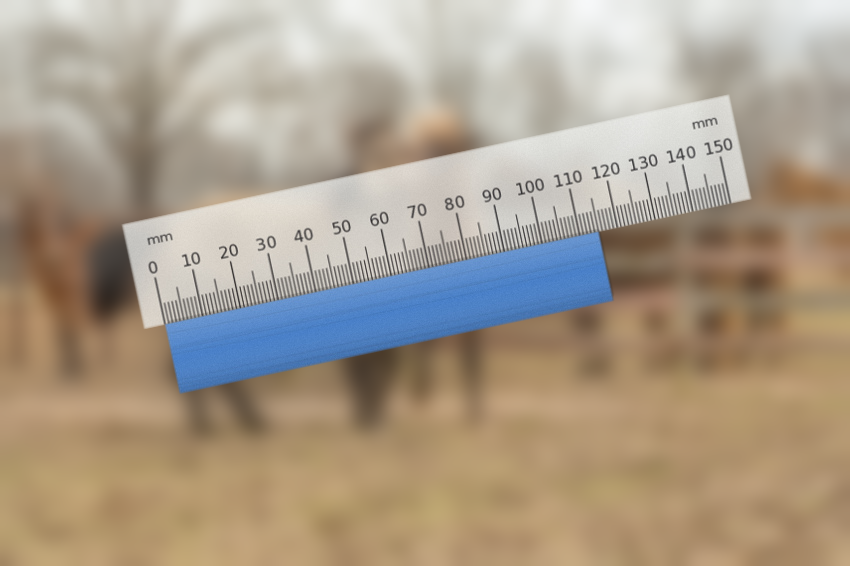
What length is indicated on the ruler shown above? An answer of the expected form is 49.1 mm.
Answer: 115 mm
